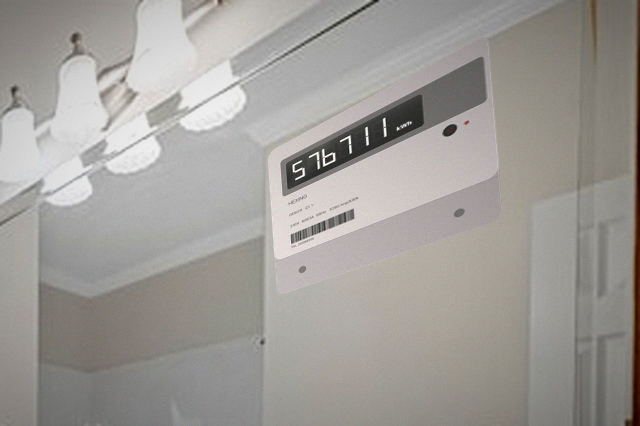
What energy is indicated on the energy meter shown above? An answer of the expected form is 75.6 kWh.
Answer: 576711 kWh
